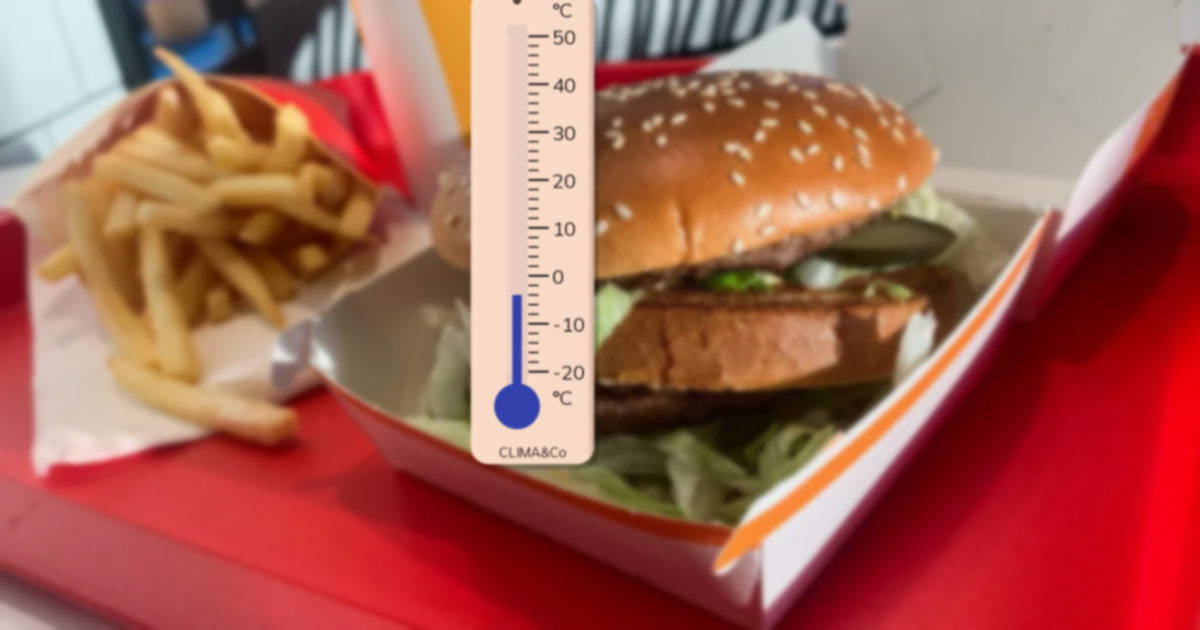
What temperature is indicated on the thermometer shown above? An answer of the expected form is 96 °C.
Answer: -4 °C
